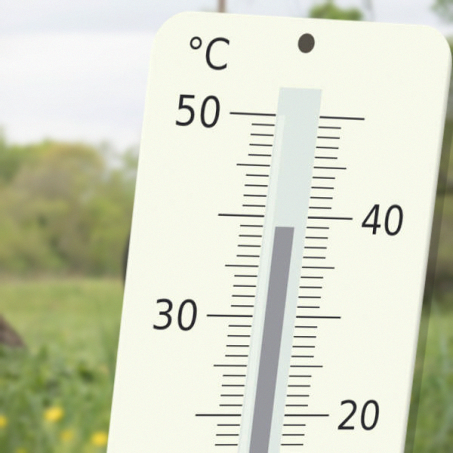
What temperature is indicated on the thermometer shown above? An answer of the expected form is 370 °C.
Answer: 39 °C
